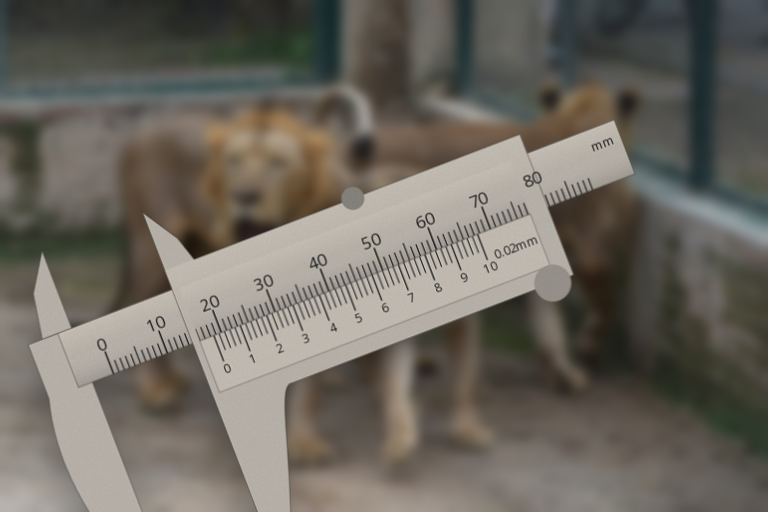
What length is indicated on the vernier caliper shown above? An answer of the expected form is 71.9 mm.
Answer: 18.6 mm
